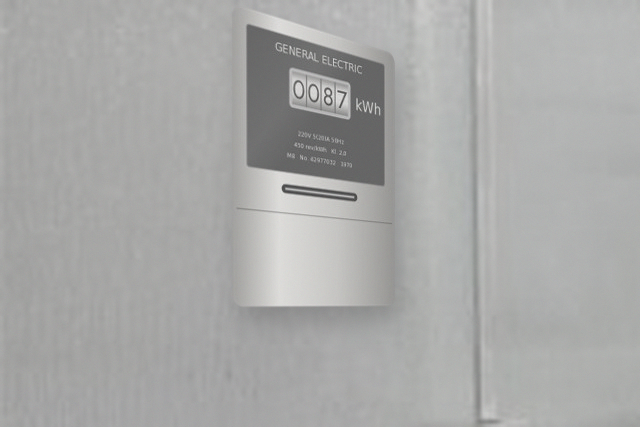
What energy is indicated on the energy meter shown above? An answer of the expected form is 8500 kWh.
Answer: 87 kWh
